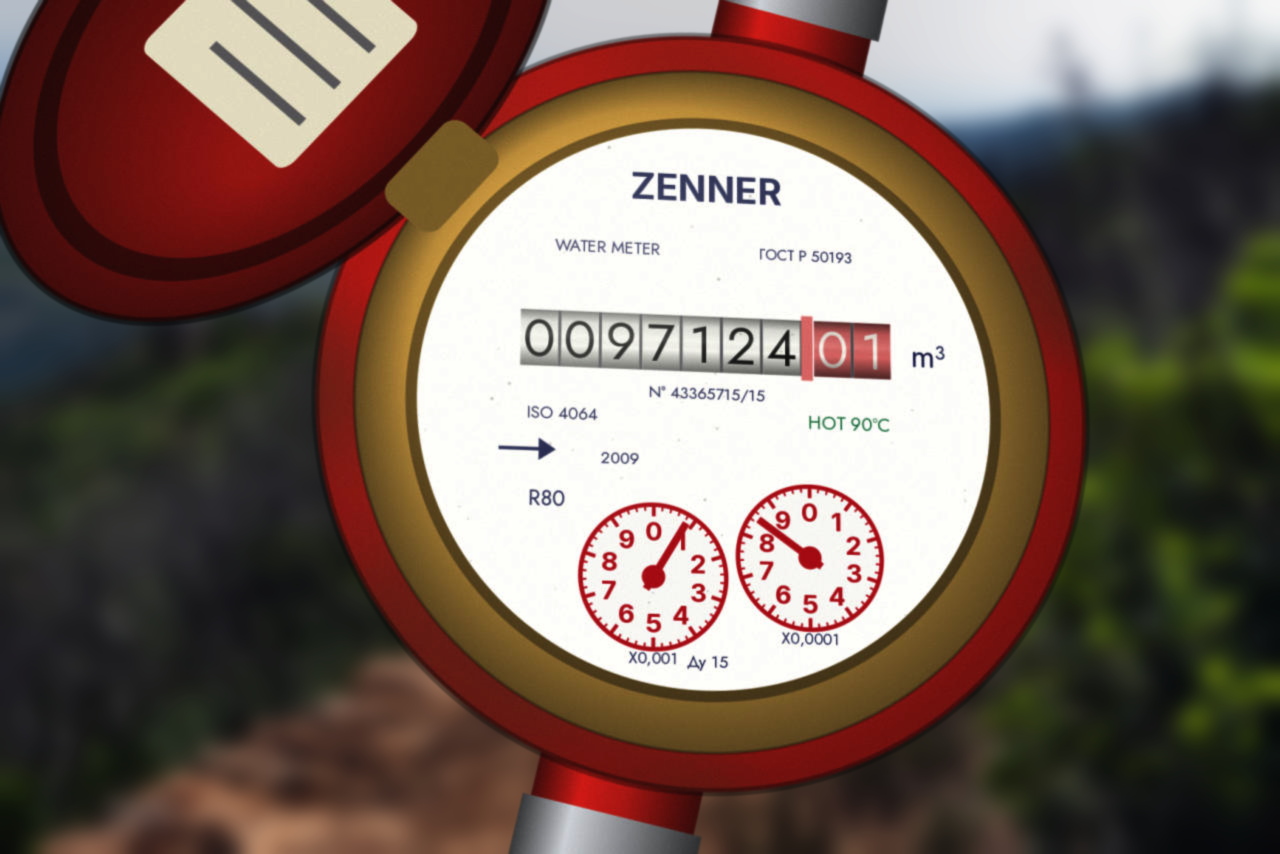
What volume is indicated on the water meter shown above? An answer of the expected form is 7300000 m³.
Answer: 97124.0108 m³
